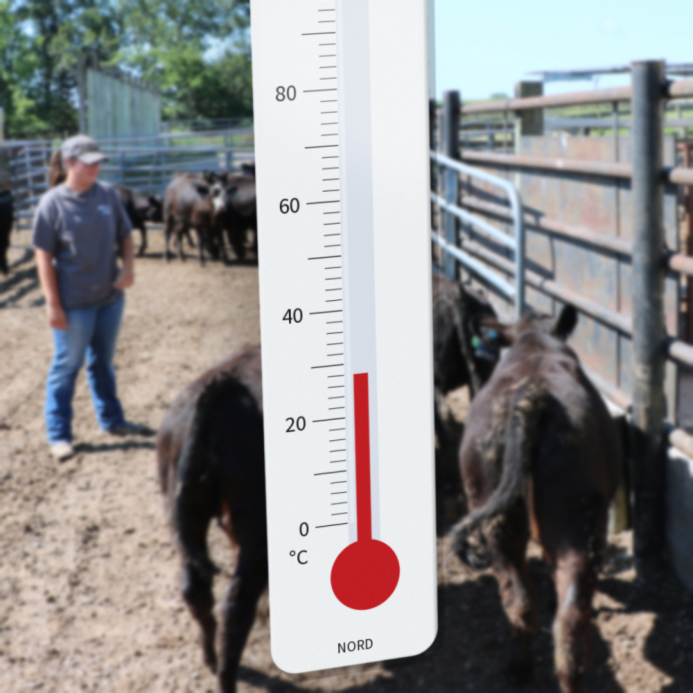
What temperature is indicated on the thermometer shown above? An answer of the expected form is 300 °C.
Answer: 28 °C
